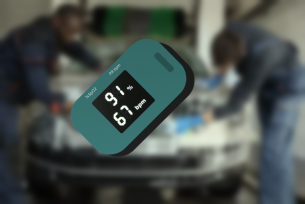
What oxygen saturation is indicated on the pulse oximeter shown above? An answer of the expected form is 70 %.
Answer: 91 %
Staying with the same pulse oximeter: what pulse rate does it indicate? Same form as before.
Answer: 67 bpm
